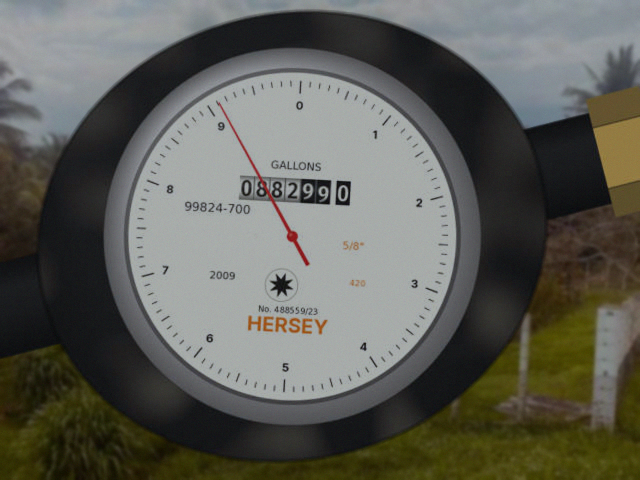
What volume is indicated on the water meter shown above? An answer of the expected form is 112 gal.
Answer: 882989.1 gal
